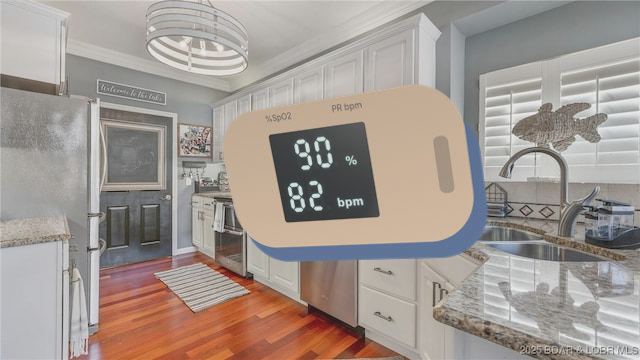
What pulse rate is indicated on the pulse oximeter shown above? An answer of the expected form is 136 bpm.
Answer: 82 bpm
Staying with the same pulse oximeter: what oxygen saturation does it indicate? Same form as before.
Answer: 90 %
